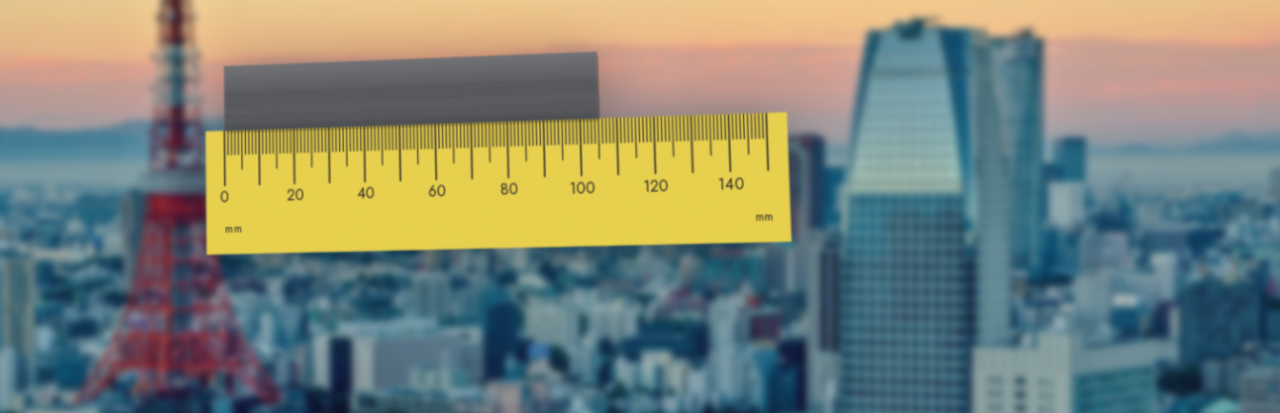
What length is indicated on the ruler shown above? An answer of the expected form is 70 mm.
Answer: 105 mm
